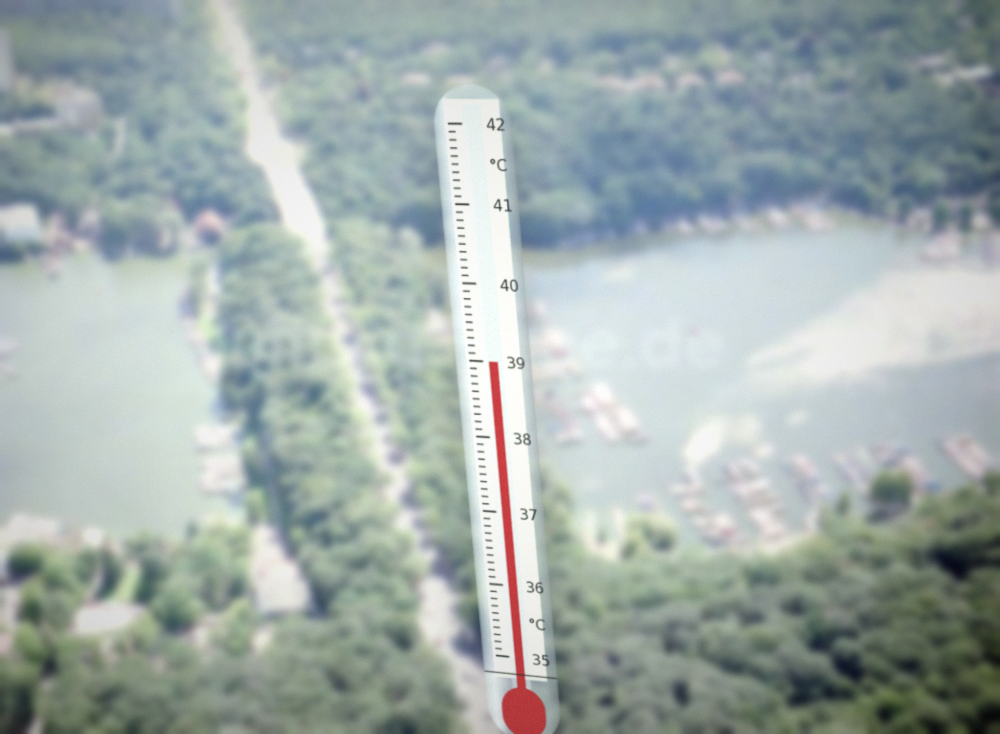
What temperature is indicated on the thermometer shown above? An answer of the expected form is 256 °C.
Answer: 39 °C
